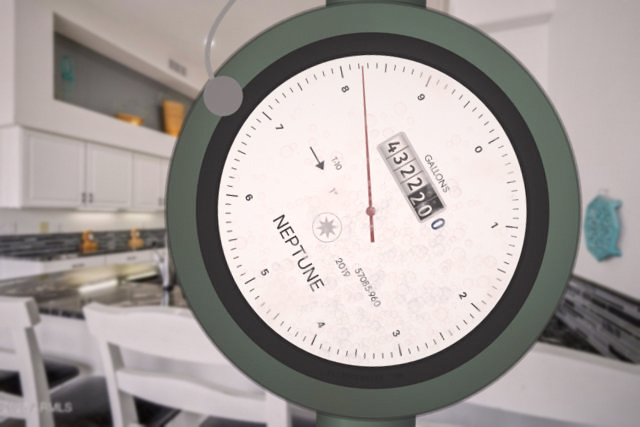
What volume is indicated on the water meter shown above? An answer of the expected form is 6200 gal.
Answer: 4322198.2 gal
